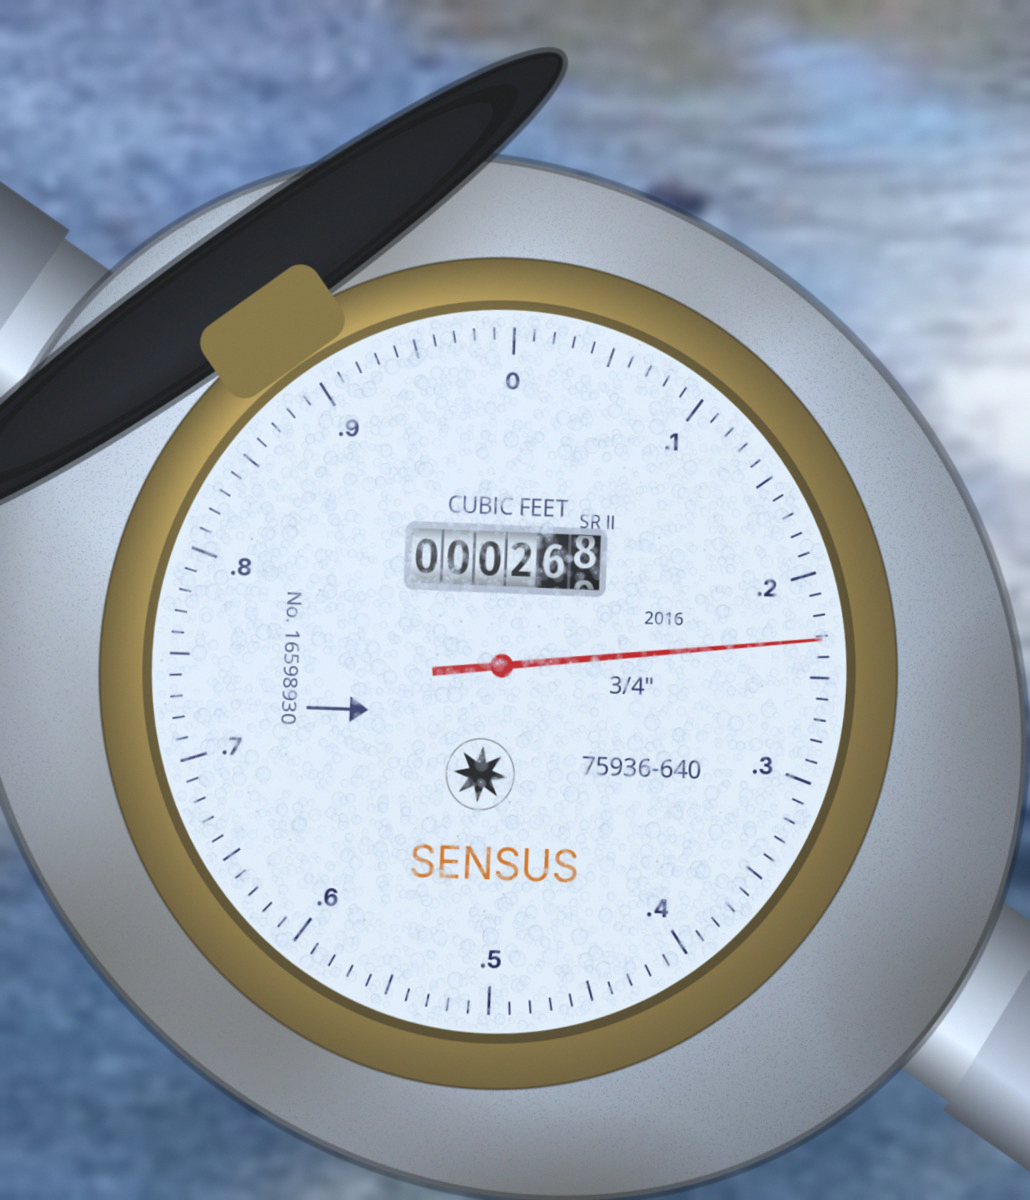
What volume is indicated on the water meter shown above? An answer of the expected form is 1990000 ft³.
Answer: 268.23 ft³
